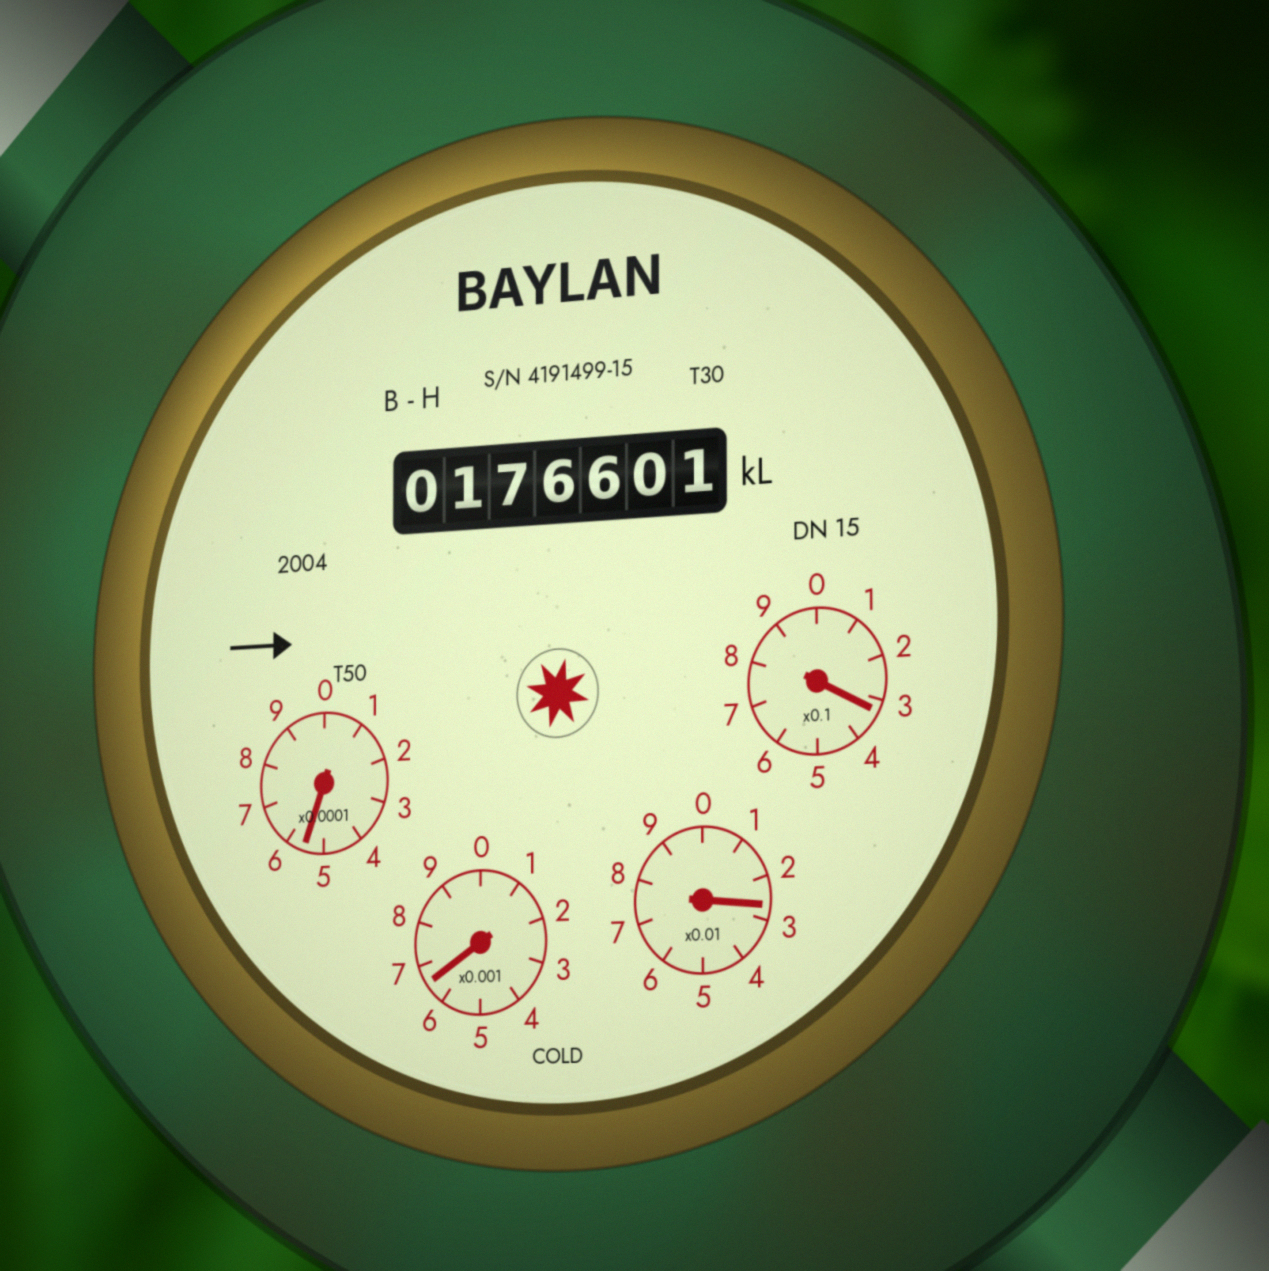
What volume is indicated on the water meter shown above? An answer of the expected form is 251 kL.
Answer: 176601.3265 kL
